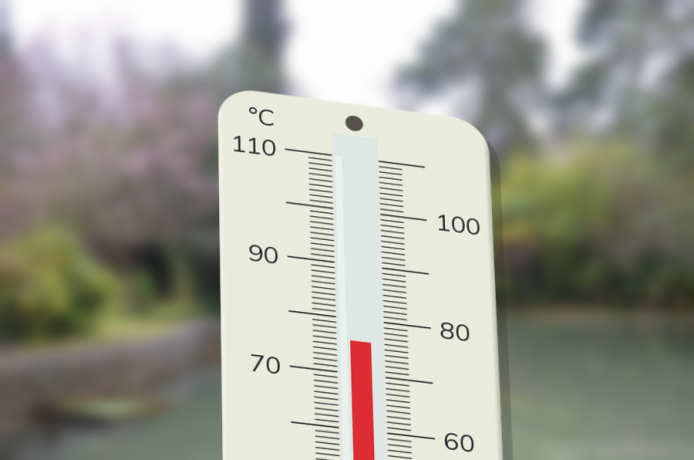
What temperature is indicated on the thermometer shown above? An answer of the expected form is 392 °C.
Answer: 76 °C
